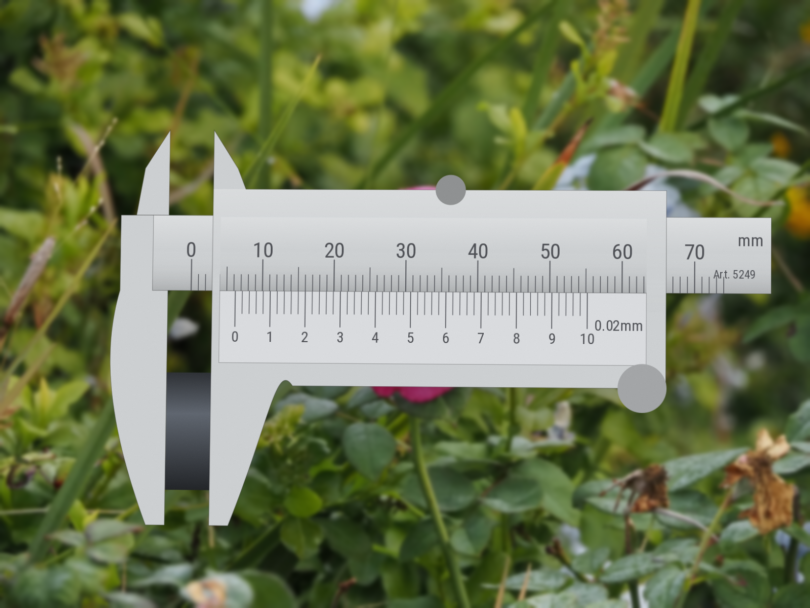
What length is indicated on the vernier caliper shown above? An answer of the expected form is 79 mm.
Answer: 6.2 mm
